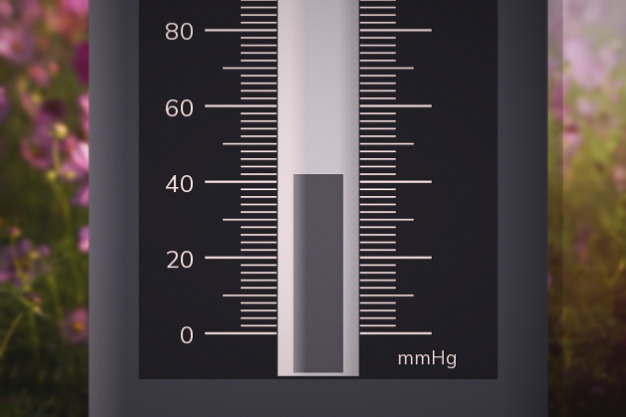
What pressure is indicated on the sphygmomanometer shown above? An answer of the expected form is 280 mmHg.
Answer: 42 mmHg
